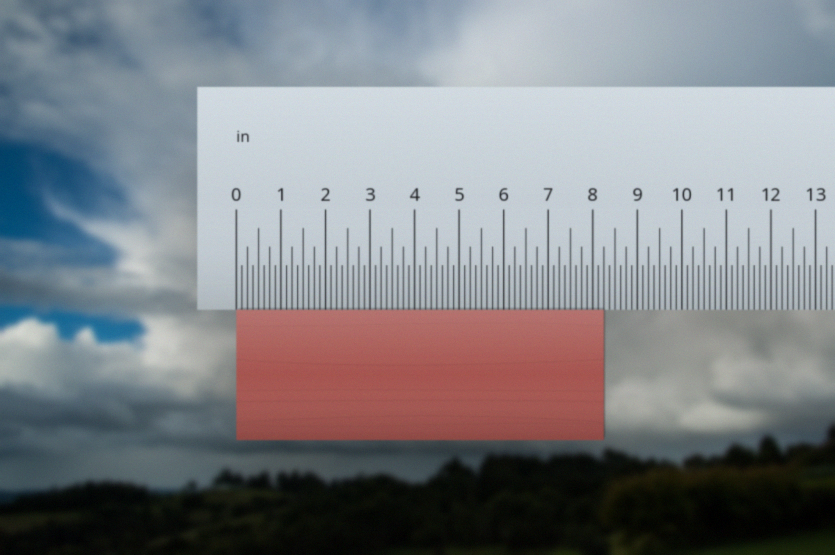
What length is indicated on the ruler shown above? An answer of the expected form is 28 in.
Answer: 8.25 in
